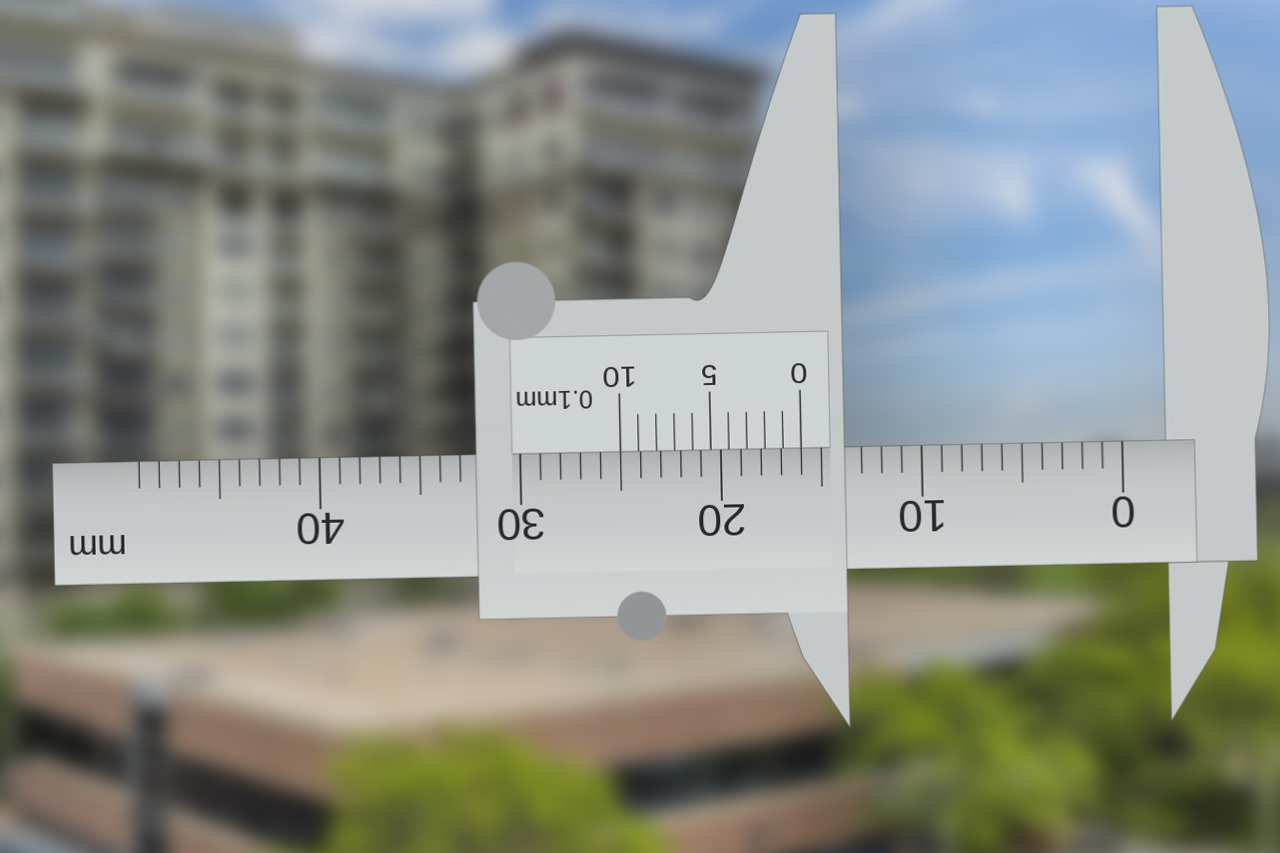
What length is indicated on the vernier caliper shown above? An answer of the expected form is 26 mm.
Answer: 16.0 mm
